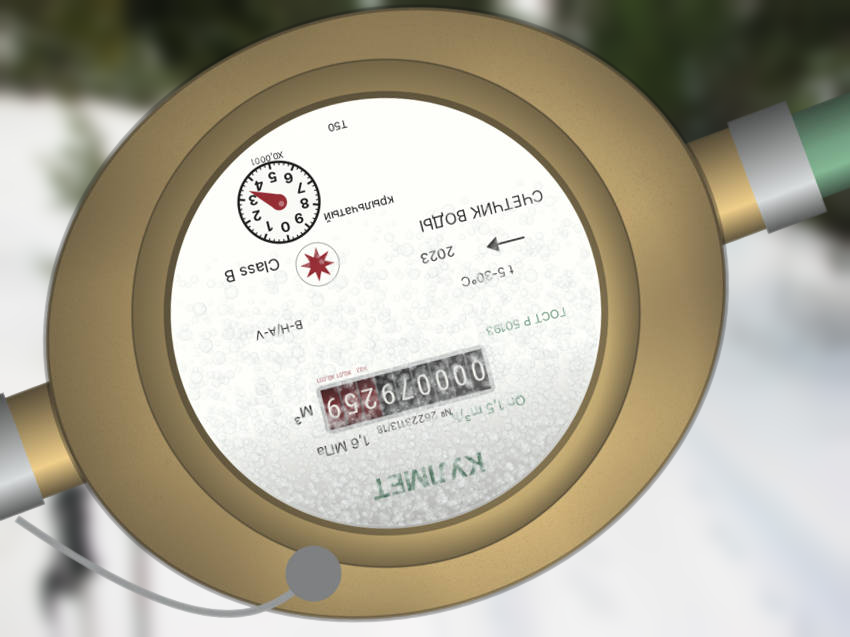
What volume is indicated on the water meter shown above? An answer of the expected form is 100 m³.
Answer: 79.2593 m³
